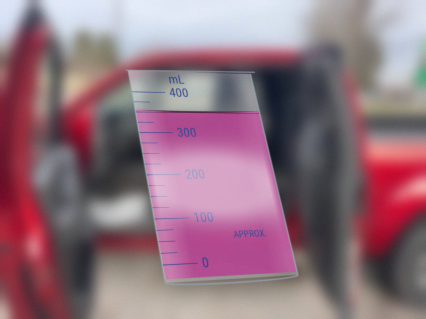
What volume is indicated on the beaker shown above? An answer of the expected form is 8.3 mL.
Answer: 350 mL
